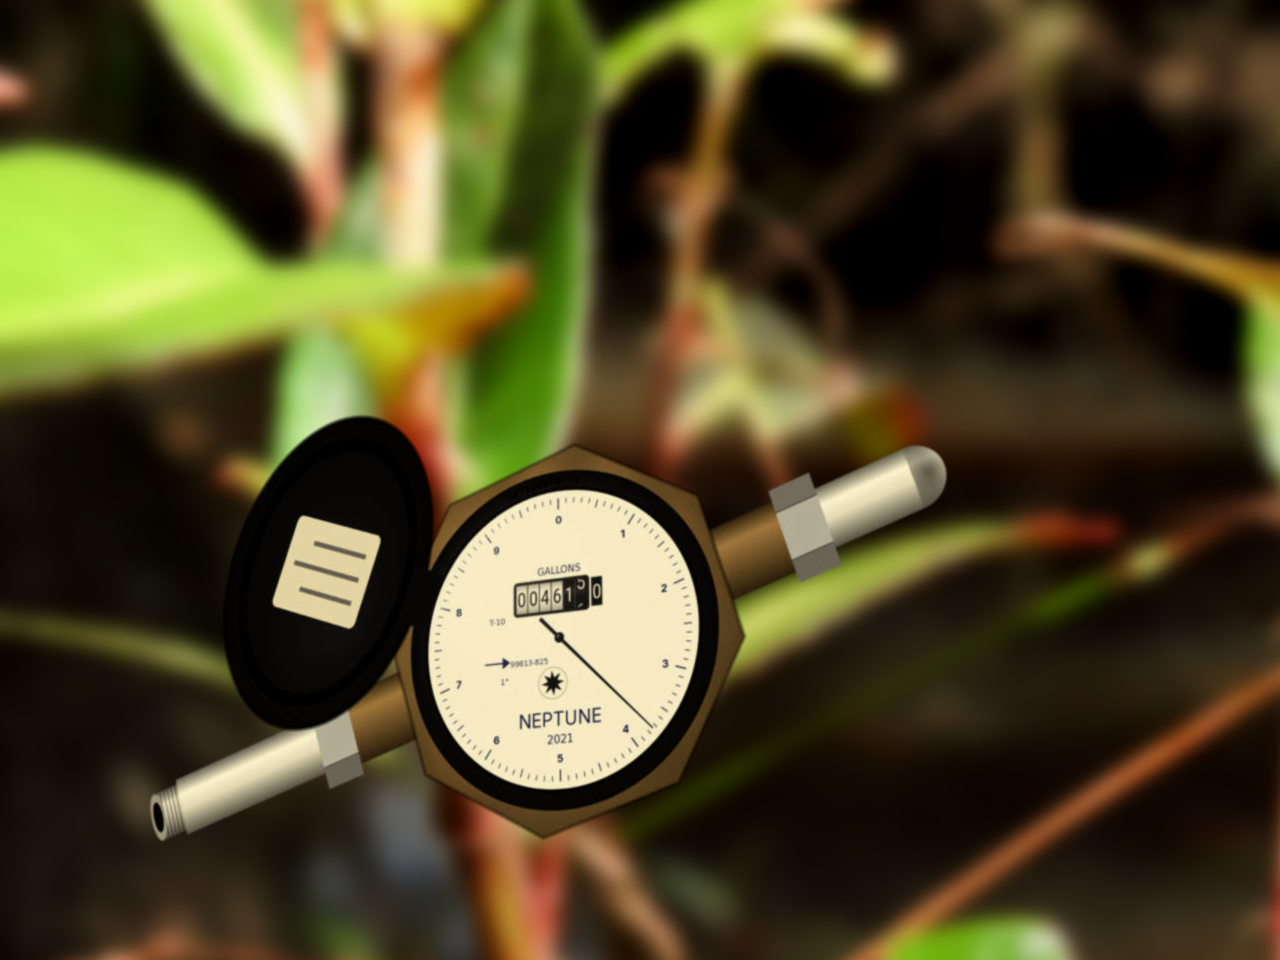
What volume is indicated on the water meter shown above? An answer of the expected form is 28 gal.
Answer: 46153.7 gal
